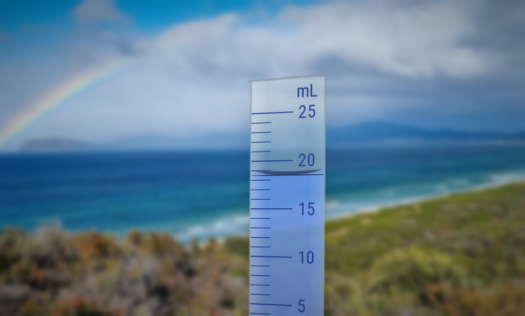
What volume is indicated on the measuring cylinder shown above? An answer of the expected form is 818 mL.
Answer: 18.5 mL
